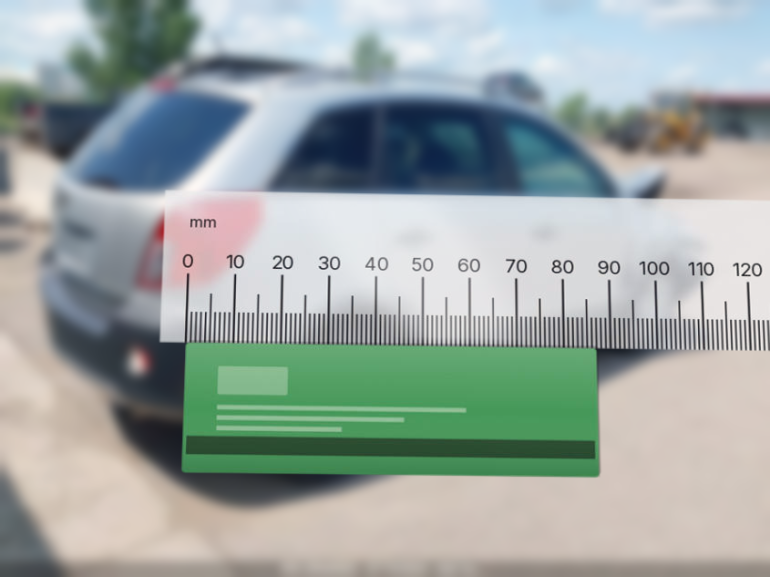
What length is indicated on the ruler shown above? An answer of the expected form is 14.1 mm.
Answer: 87 mm
